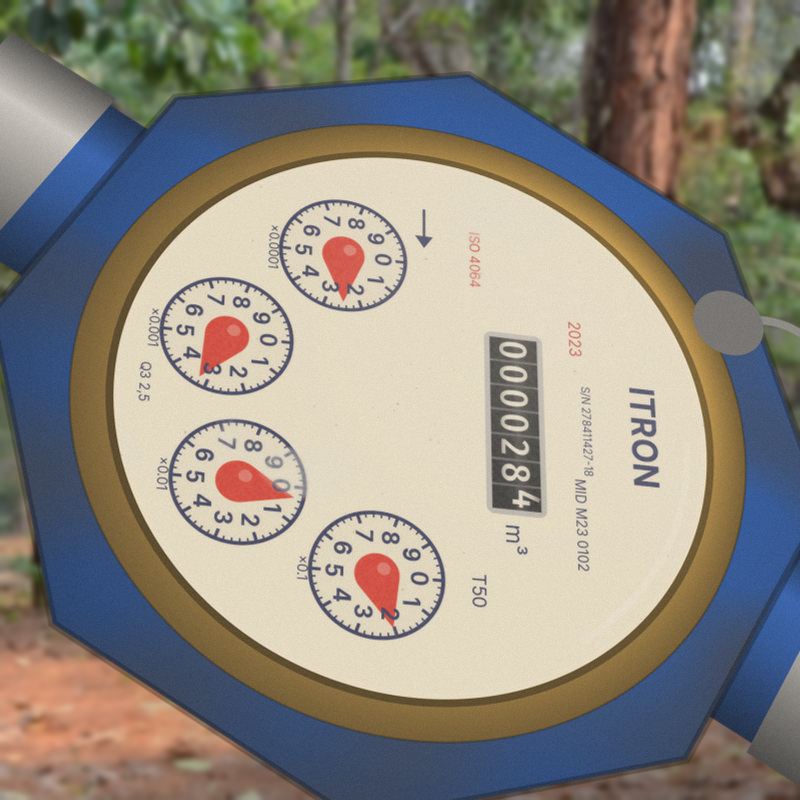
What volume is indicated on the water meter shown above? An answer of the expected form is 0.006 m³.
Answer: 284.2032 m³
